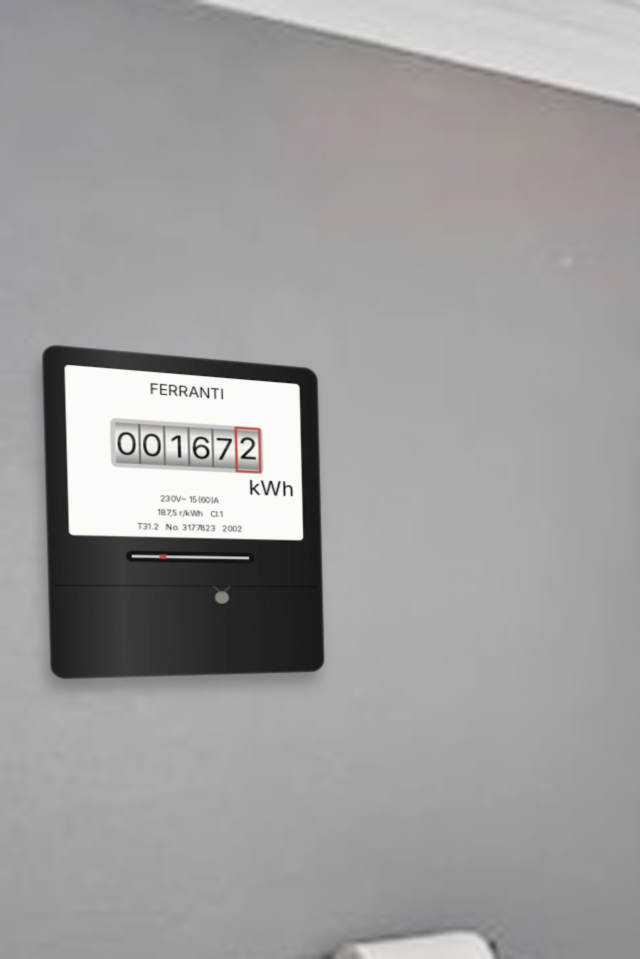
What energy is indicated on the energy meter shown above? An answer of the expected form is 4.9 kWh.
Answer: 167.2 kWh
